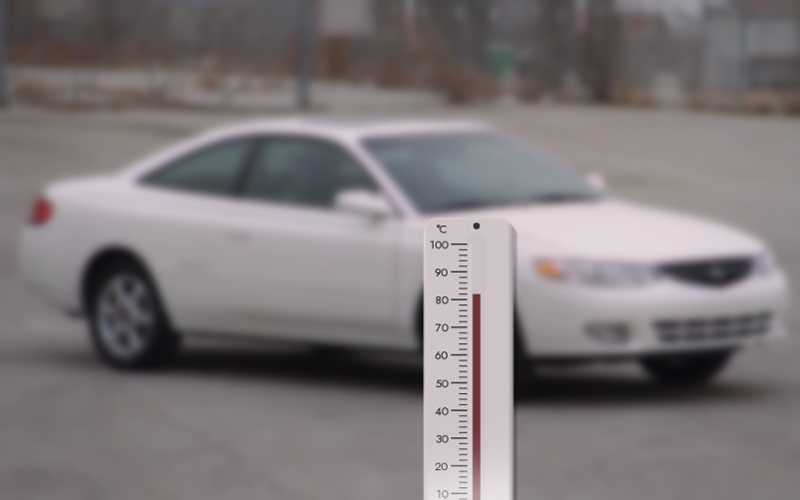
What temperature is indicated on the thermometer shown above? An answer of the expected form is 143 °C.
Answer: 82 °C
